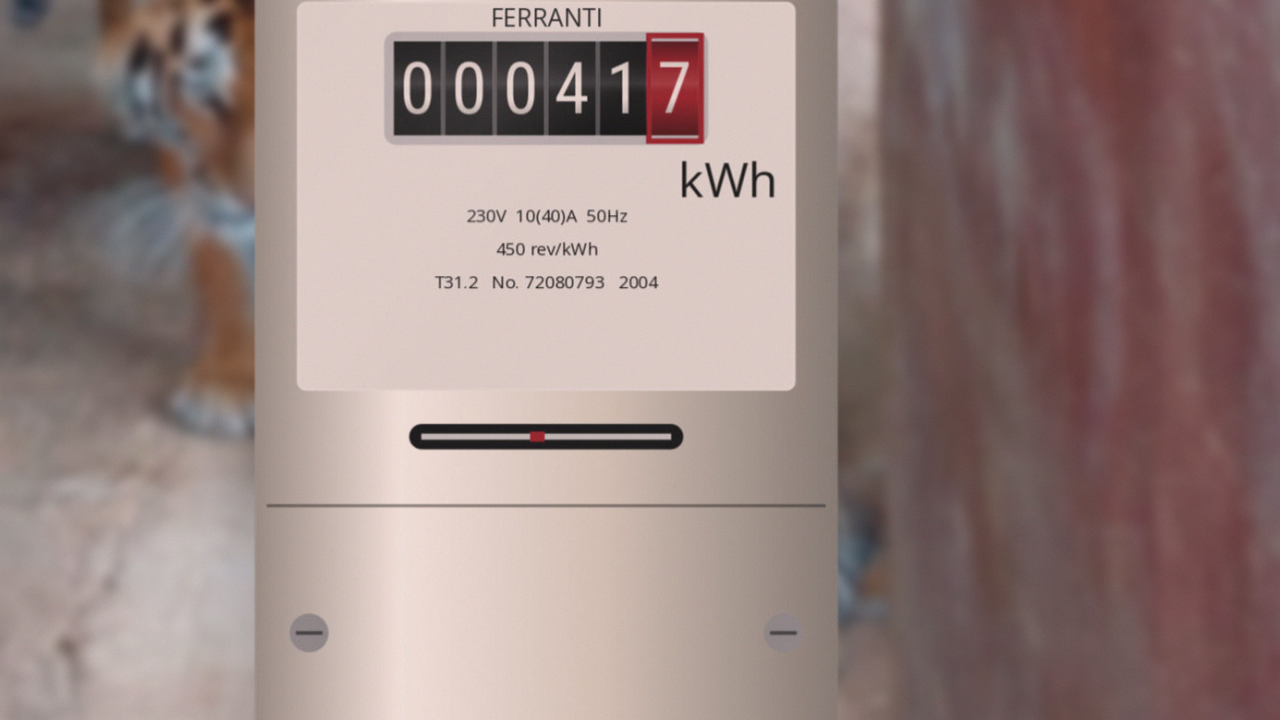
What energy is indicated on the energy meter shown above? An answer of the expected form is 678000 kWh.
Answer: 41.7 kWh
